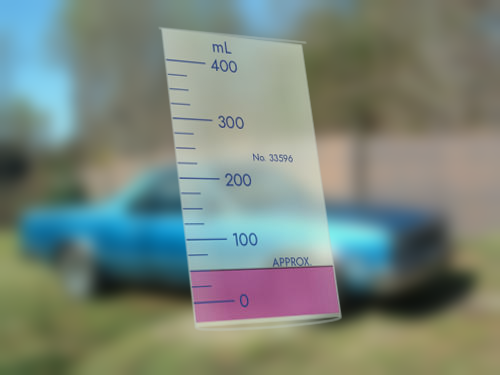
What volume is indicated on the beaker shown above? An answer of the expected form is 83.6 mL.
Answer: 50 mL
